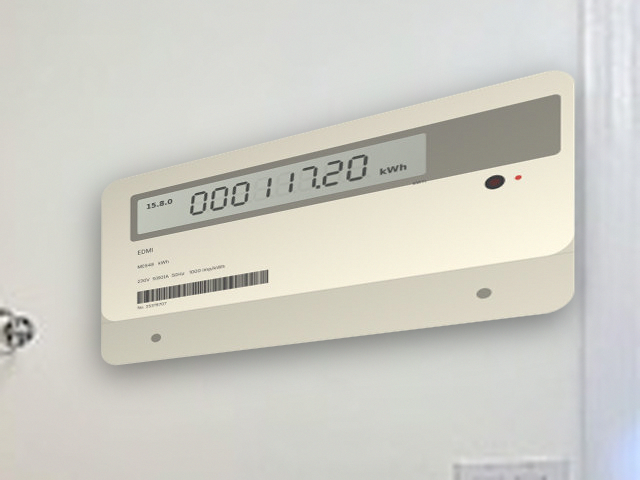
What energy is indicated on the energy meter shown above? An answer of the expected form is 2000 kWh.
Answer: 117.20 kWh
